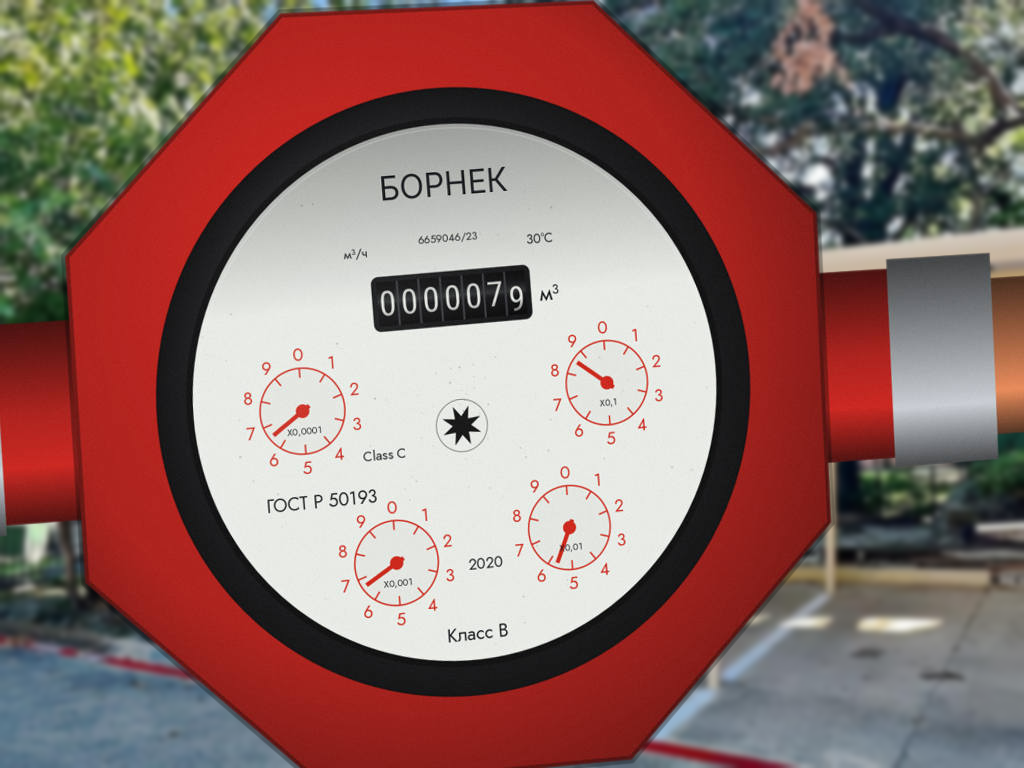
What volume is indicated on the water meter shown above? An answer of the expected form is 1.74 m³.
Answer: 78.8566 m³
